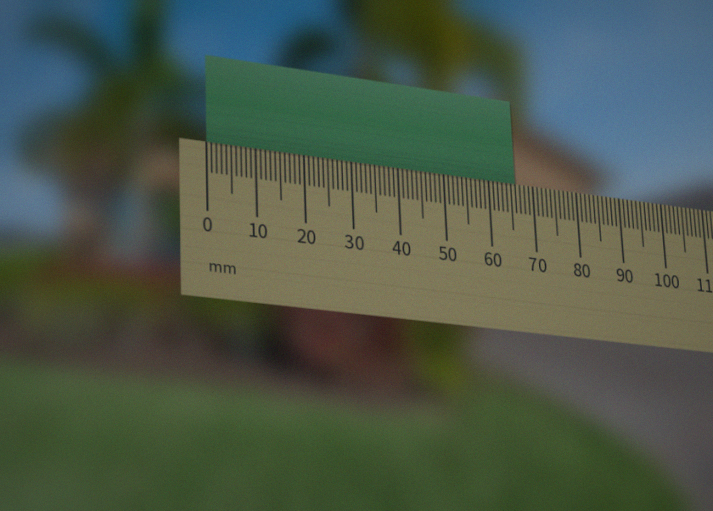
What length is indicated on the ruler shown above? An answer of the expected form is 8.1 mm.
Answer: 66 mm
